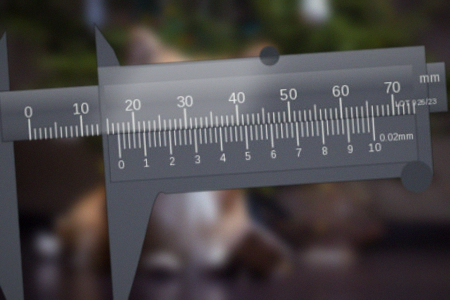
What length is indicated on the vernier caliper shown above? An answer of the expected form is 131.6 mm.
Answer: 17.0 mm
